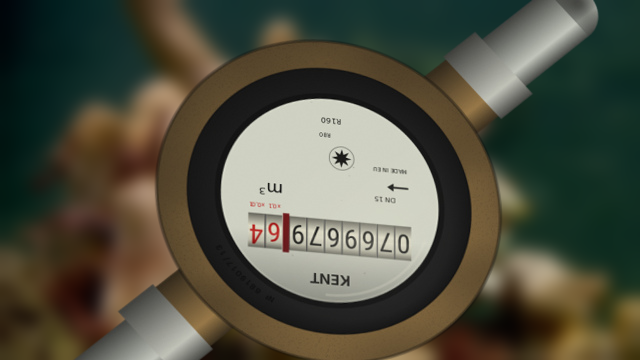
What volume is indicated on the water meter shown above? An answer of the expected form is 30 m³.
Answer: 769679.64 m³
